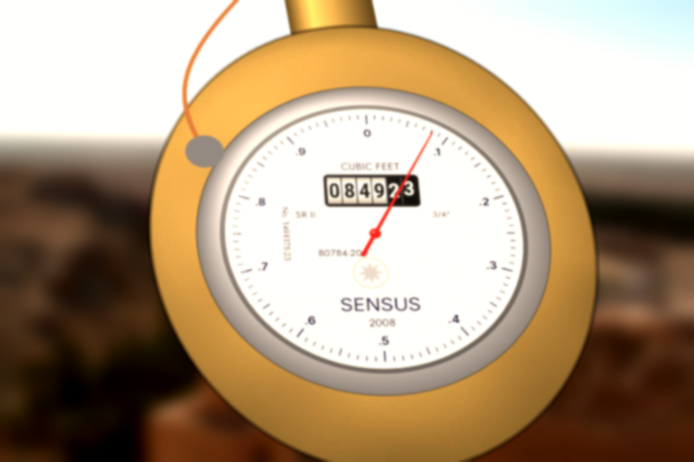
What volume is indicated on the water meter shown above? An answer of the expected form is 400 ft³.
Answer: 84923.08 ft³
